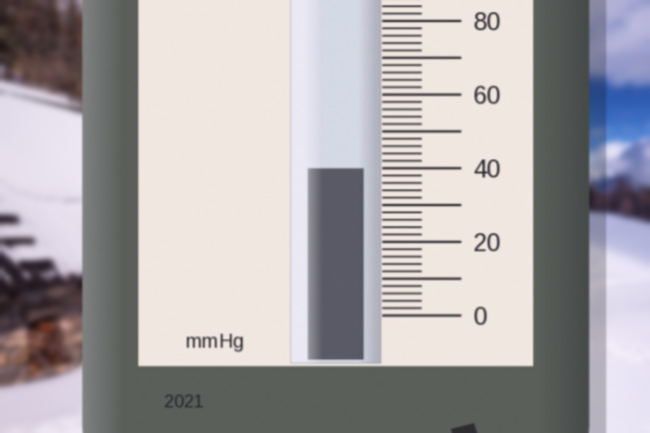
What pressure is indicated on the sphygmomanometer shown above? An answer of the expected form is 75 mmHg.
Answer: 40 mmHg
